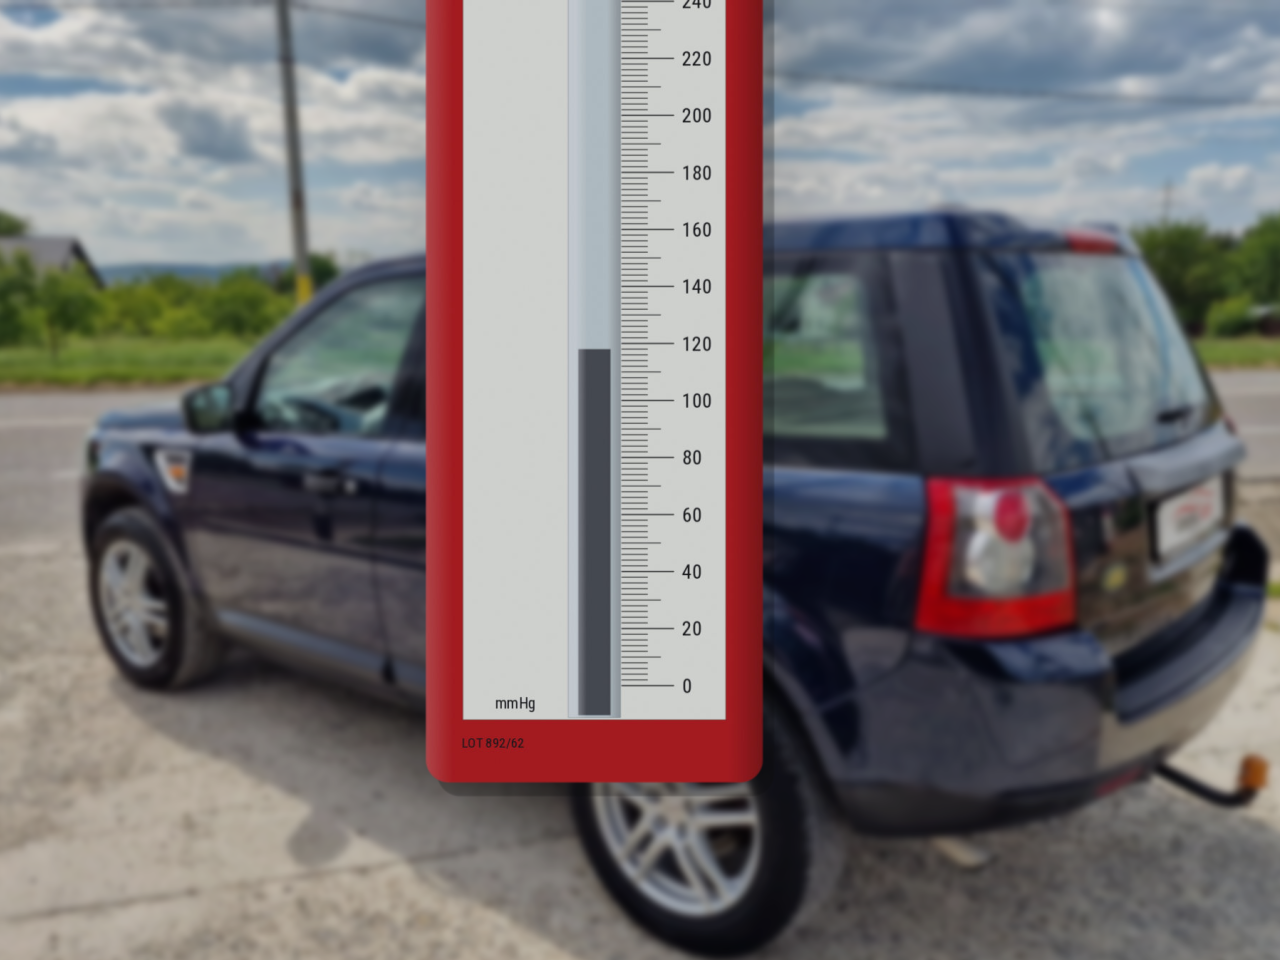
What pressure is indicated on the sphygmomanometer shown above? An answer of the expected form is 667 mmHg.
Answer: 118 mmHg
